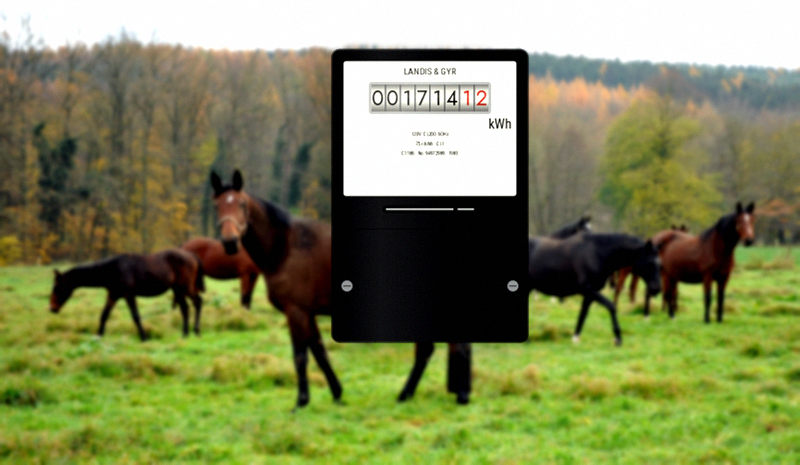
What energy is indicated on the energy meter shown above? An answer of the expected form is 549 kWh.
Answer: 1714.12 kWh
